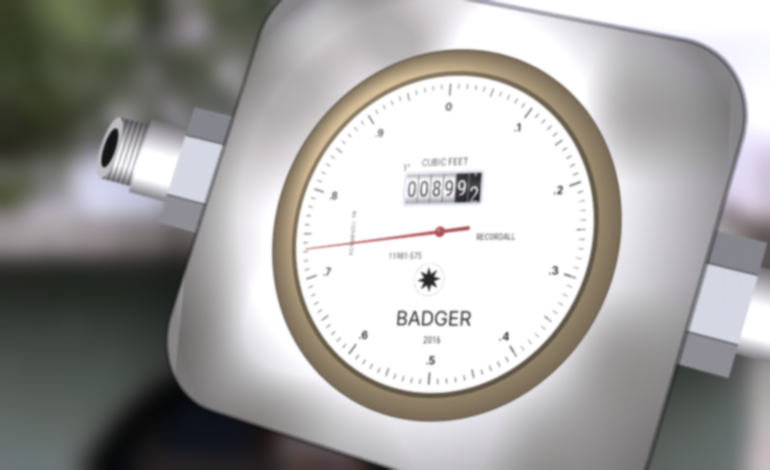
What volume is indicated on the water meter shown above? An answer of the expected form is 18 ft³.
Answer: 8991.73 ft³
